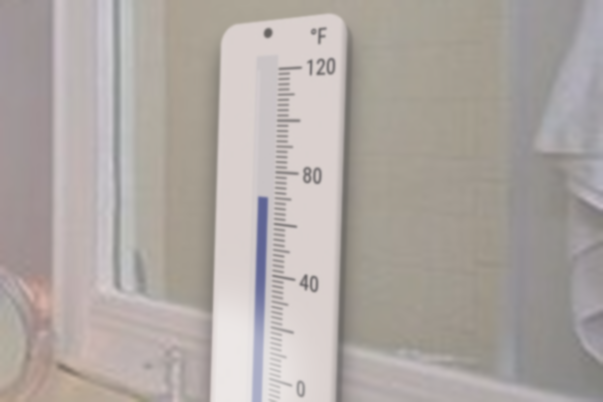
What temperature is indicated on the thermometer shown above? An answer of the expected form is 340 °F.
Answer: 70 °F
